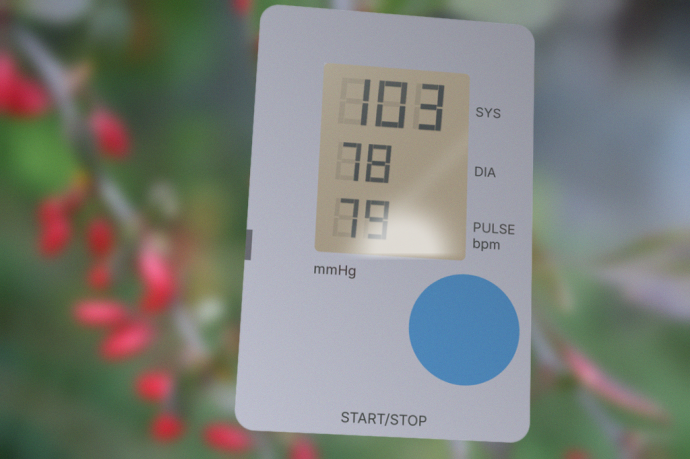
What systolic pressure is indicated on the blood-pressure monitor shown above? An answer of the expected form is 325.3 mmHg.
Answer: 103 mmHg
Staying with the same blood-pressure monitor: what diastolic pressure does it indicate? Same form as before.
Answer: 78 mmHg
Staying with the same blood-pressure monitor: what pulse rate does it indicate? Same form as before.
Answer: 79 bpm
